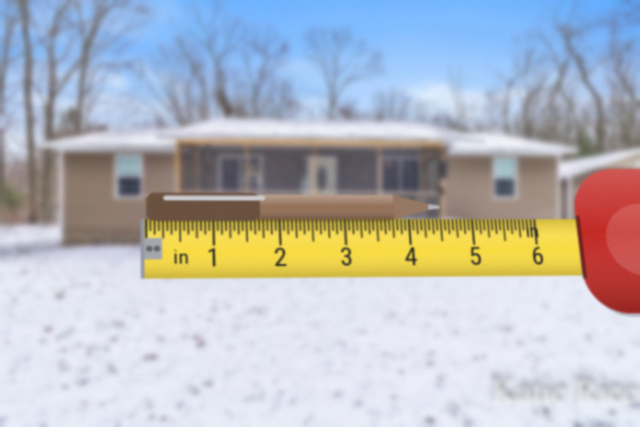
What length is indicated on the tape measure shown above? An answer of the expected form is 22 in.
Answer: 4.5 in
